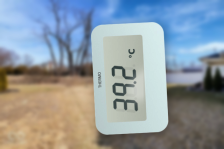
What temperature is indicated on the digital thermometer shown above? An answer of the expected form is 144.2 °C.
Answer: 39.2 °C
